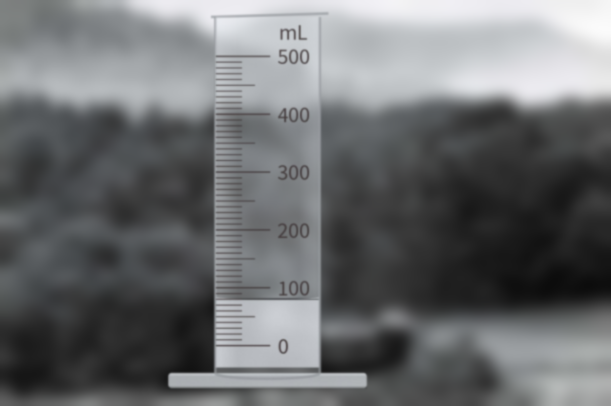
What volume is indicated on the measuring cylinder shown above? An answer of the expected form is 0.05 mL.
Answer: 80 mL
